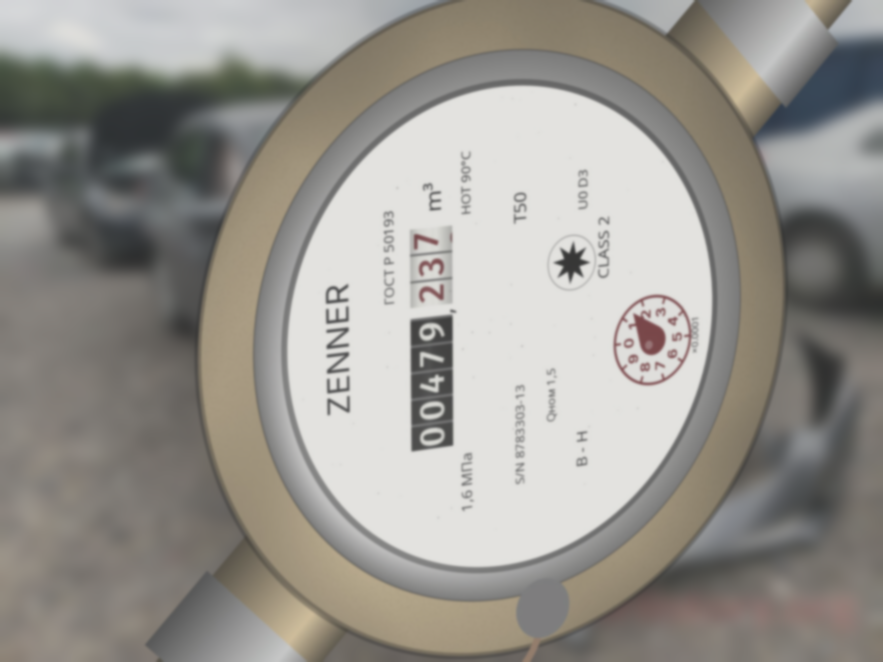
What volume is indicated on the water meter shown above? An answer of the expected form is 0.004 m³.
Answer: 479.2371 m³
